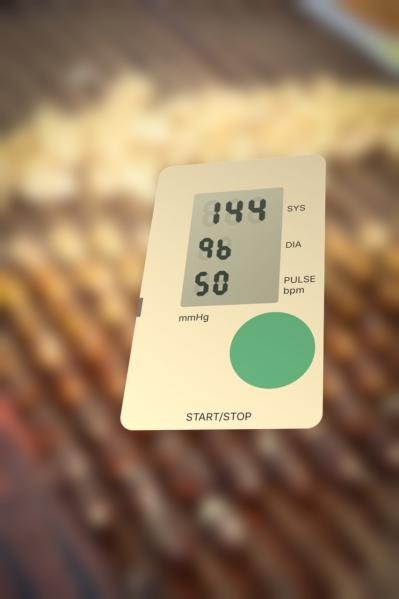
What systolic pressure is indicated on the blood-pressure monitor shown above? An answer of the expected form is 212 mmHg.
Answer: 144 mmHg
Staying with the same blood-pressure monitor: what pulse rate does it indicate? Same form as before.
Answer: 50 bpm
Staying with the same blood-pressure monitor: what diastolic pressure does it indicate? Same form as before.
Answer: 96 mmHg
